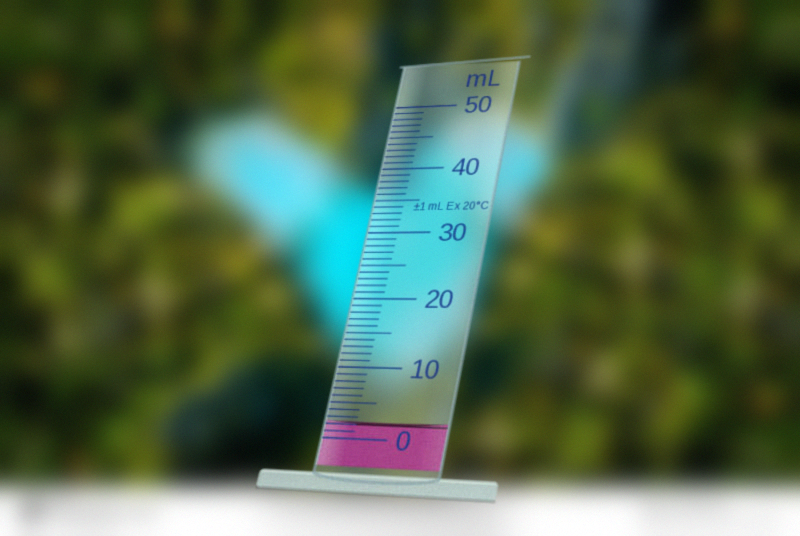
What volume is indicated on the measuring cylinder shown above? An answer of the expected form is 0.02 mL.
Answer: 2 mL
